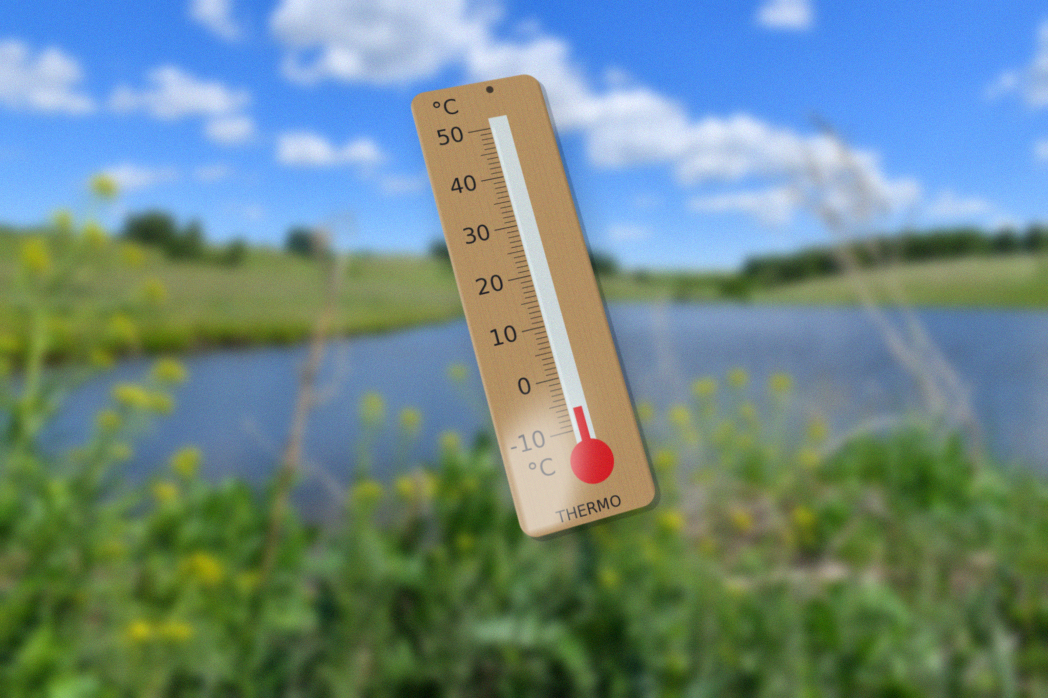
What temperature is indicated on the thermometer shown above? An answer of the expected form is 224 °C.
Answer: -6 °C
